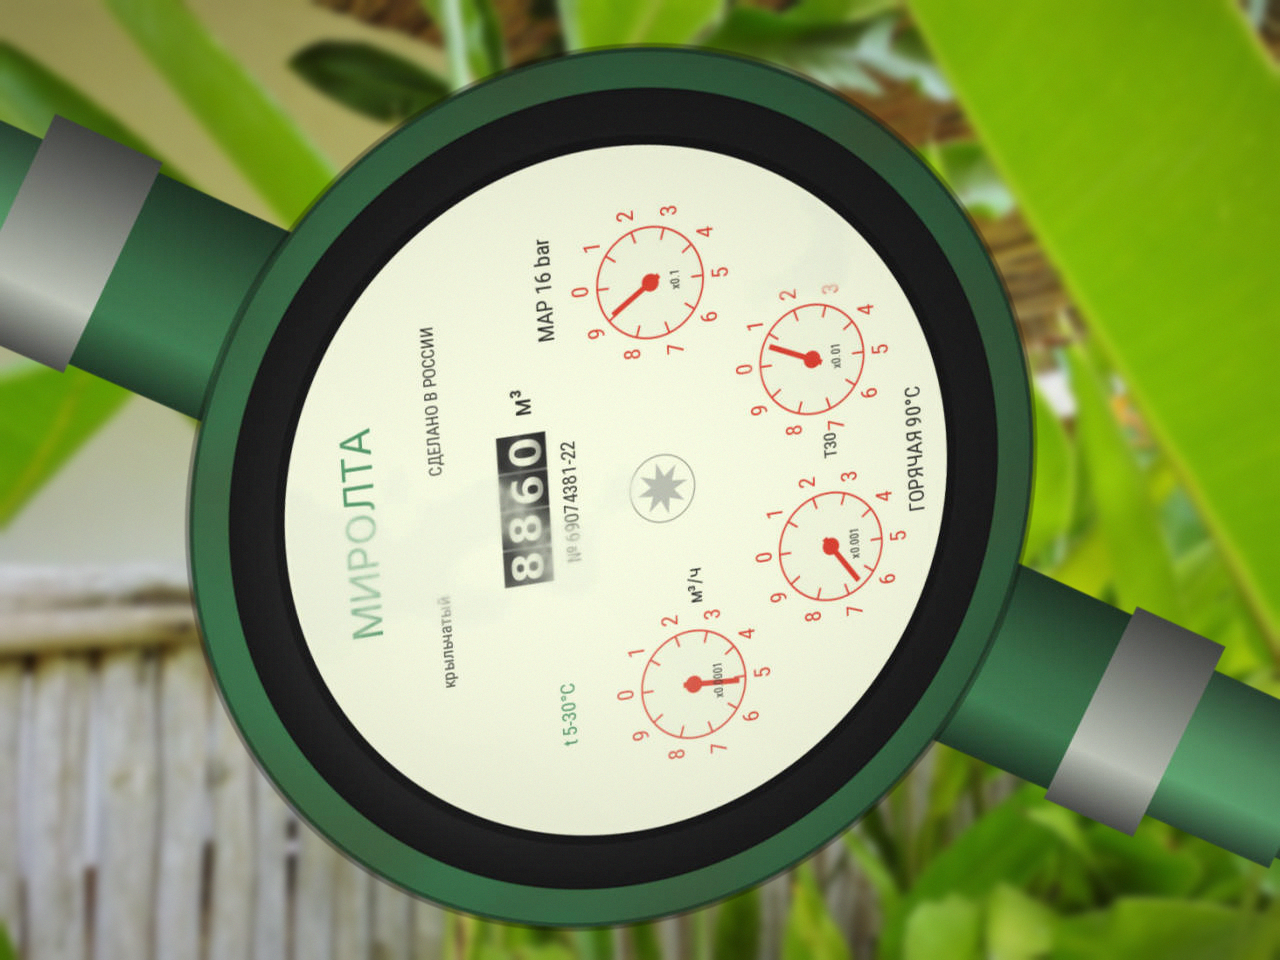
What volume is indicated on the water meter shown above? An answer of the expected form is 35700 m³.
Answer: 8859.9065 m³
